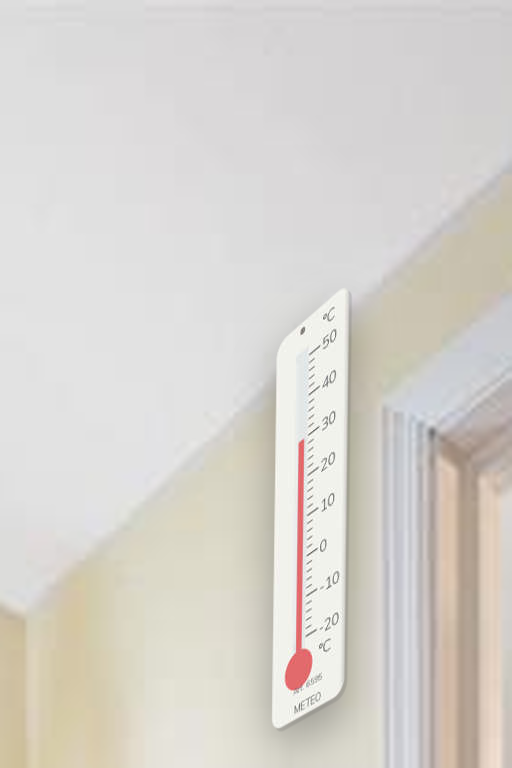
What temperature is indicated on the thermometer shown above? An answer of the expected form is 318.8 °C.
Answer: 30 °C
